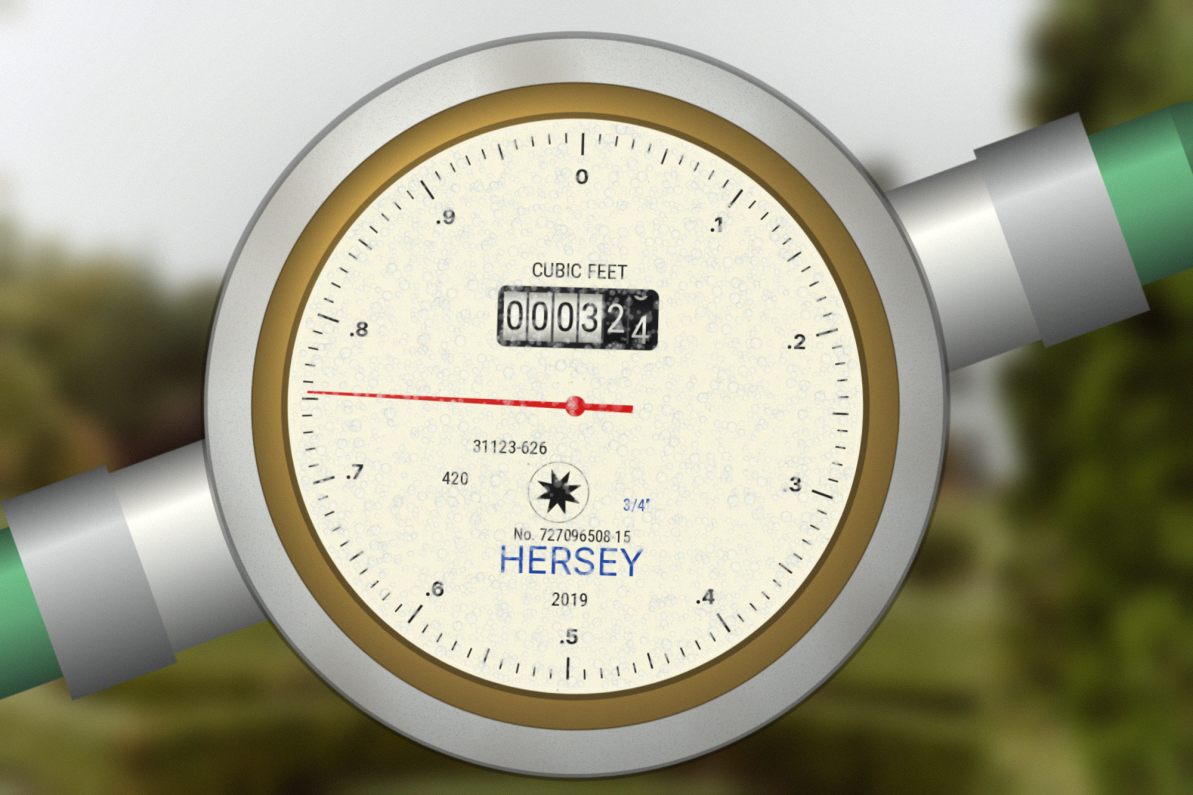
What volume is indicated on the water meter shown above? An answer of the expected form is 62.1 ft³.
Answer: 323.75 ft³
